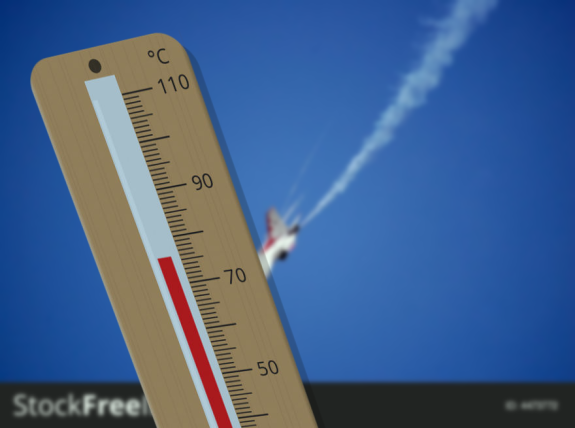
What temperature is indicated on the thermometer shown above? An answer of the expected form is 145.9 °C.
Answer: 76 °C
